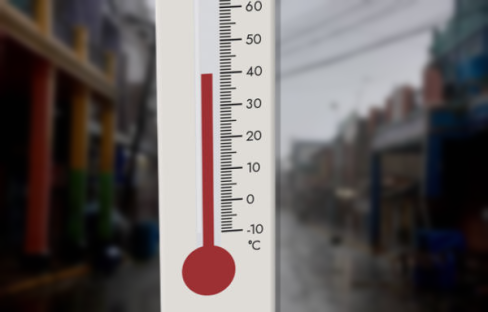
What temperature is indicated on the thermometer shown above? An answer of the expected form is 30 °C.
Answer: 40 °C
